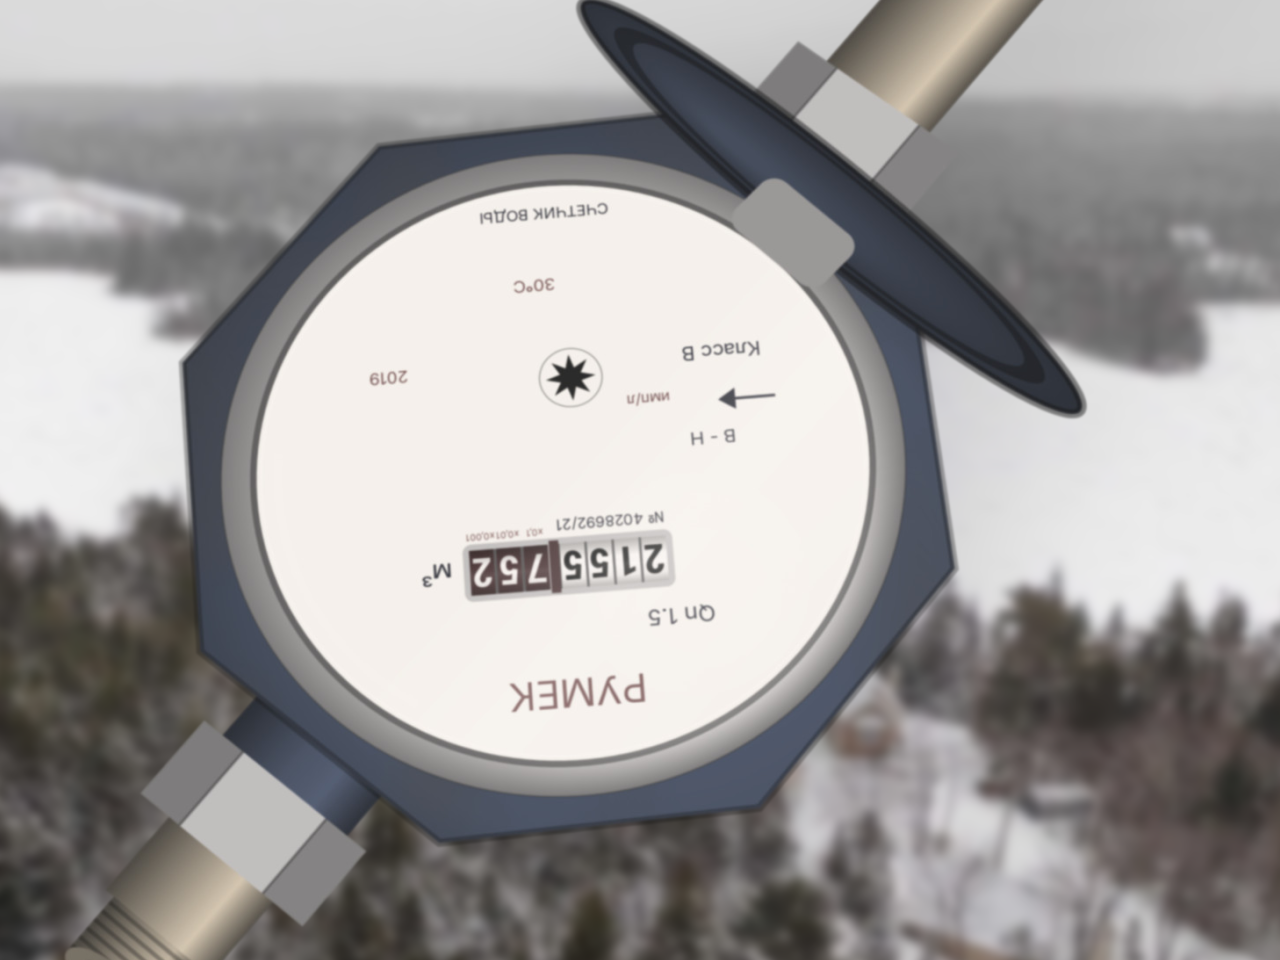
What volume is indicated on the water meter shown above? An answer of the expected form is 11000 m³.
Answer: 2155.752 m³
